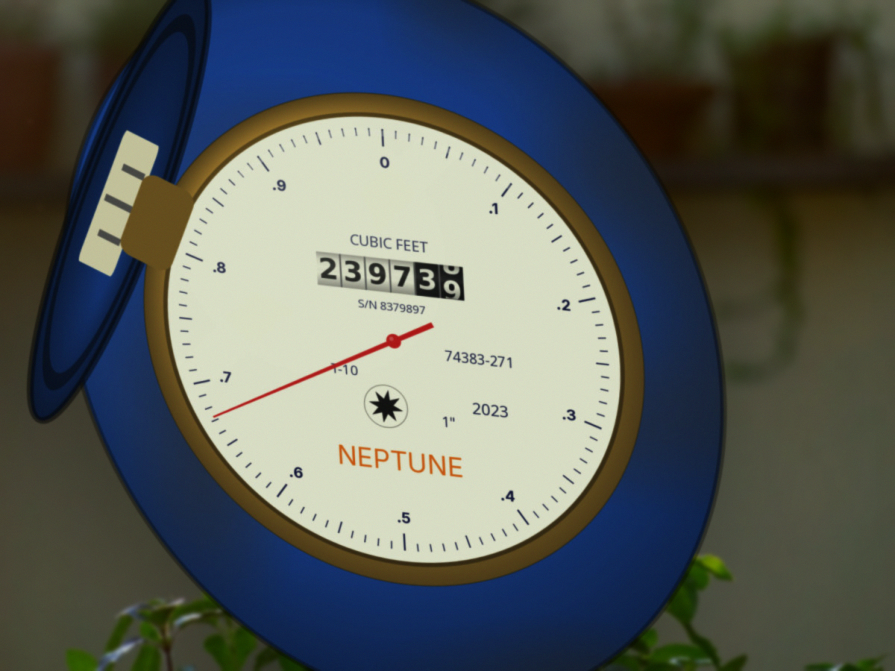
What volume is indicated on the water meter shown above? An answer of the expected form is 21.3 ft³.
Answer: 239738.67 ft³
